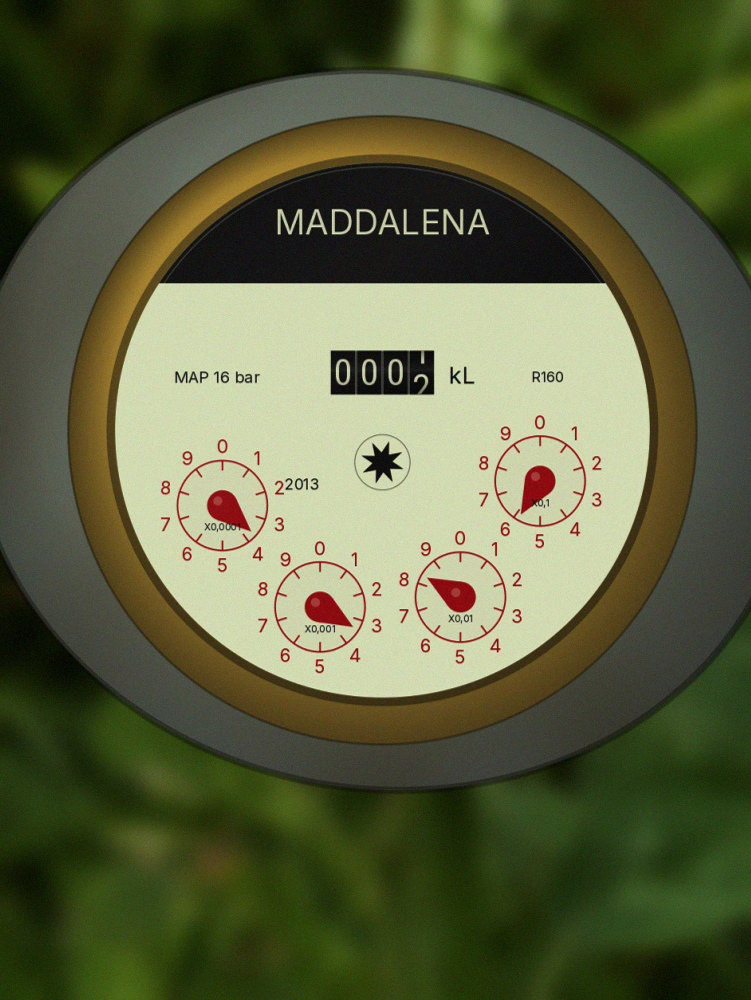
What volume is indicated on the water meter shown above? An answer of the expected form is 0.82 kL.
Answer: 1.5833 kL
